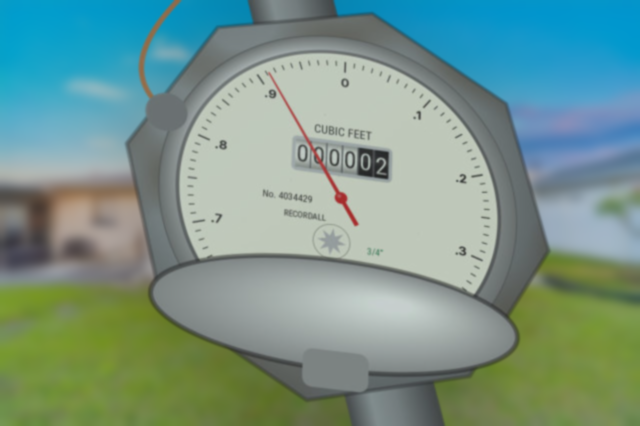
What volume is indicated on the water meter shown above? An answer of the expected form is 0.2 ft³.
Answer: 1.91 ft³
